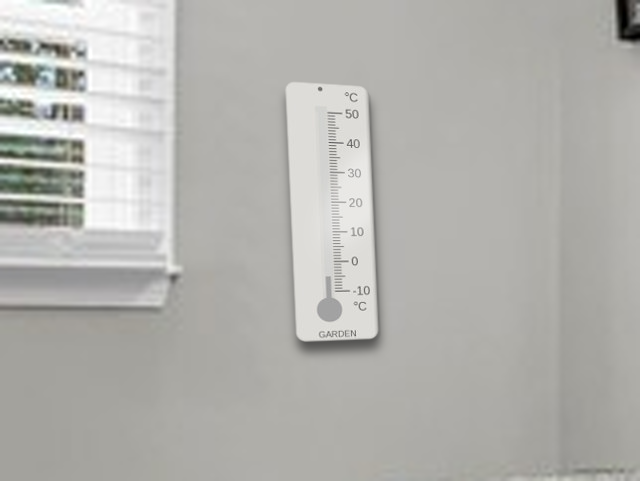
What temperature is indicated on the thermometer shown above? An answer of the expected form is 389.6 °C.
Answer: -5 °C
